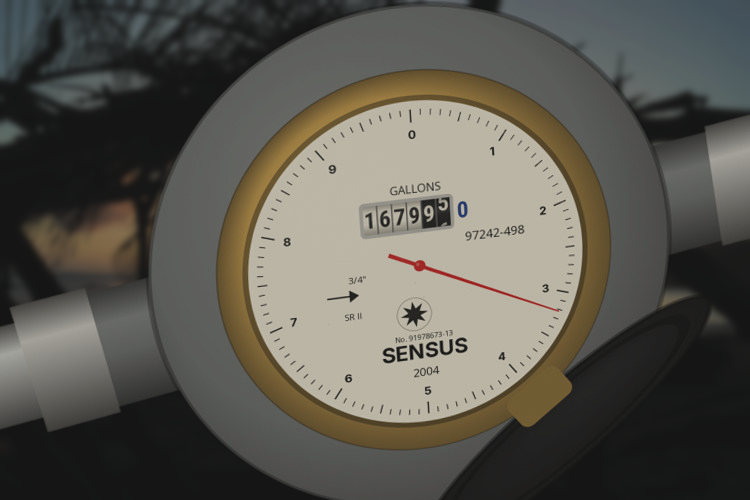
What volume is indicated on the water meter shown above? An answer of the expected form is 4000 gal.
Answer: 1679953.2 gal
